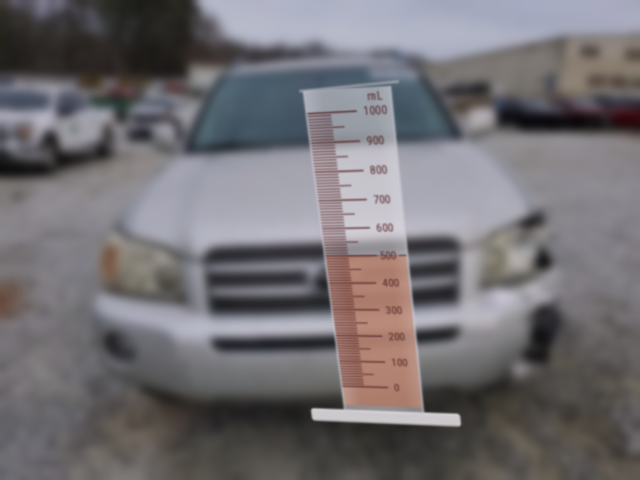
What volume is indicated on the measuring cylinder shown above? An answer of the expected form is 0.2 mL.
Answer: 500 mL
